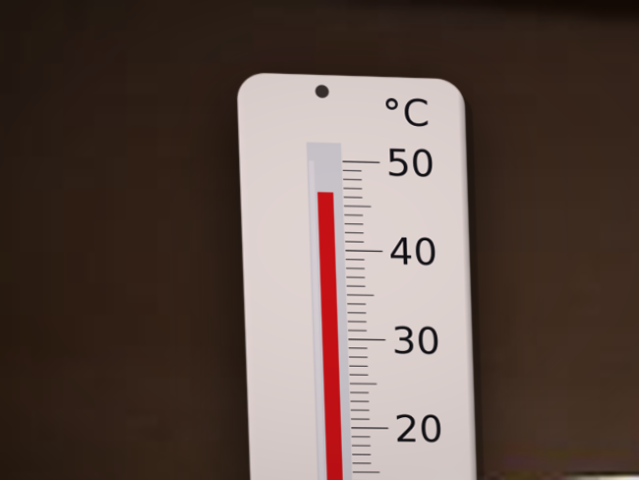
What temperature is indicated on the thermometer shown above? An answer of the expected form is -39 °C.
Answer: 46.5 °C
